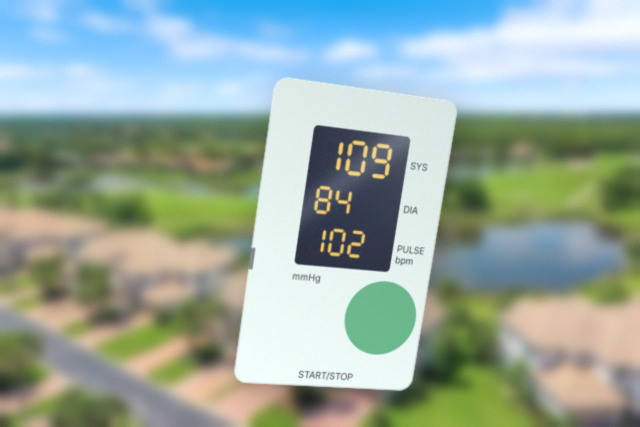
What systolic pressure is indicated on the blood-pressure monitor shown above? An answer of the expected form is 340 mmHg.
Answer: 109 mmHg
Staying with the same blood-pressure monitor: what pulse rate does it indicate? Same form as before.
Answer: 102 bpm
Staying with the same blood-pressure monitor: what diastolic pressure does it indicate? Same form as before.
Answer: 84 mmHg
